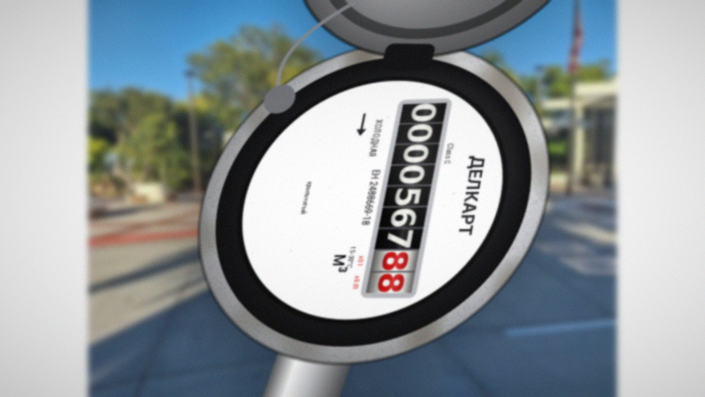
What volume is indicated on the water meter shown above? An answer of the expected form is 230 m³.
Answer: 567.88 m³
